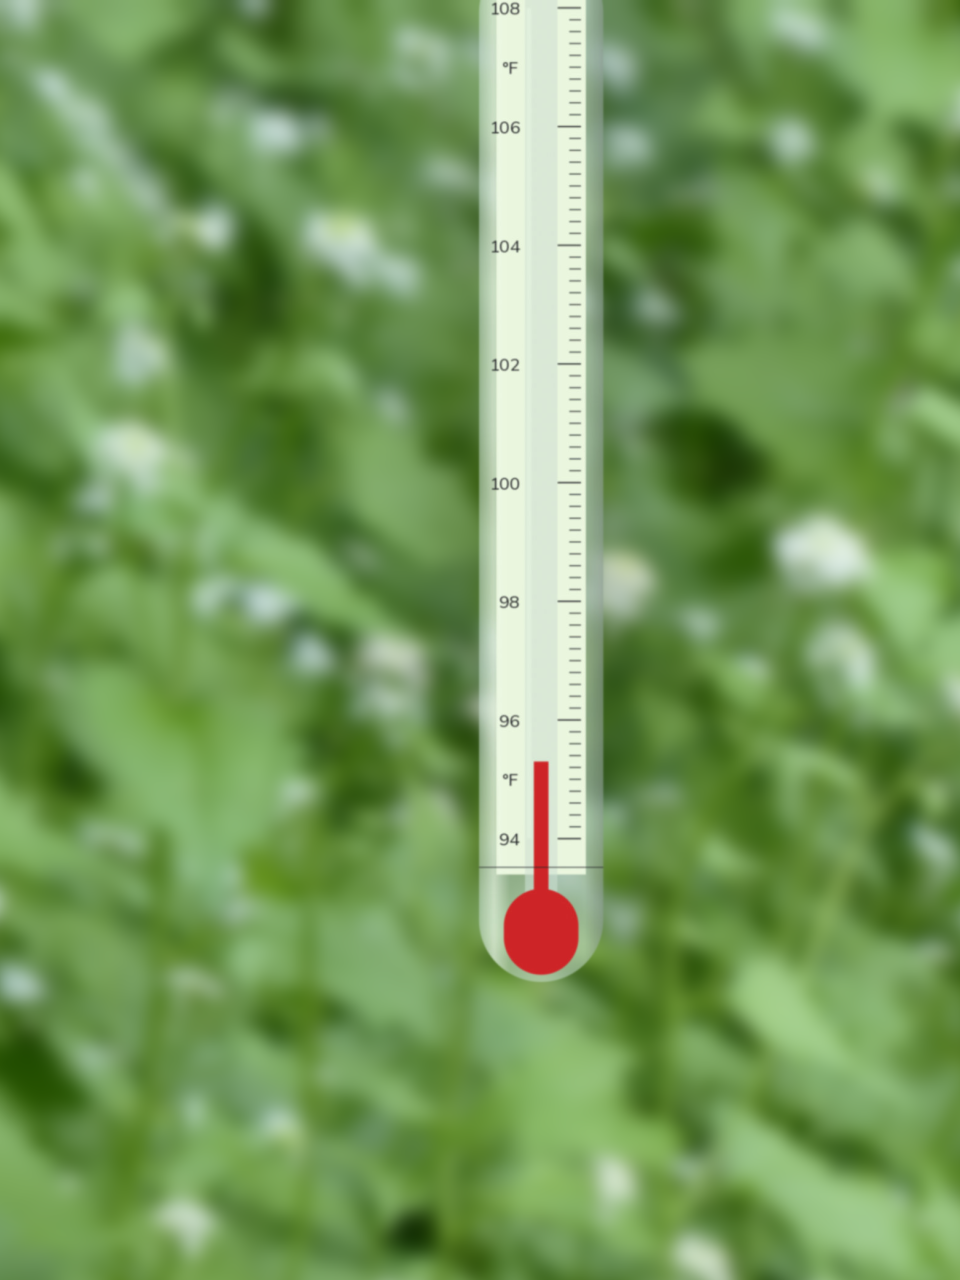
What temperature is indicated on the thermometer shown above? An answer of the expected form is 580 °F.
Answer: 95.3 °F
